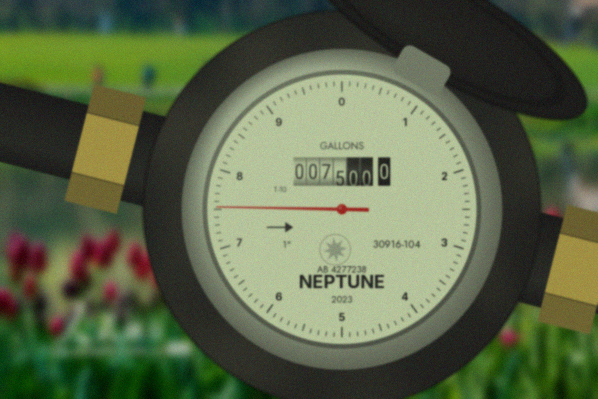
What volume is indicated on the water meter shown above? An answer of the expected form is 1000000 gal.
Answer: 74997.5 gal
